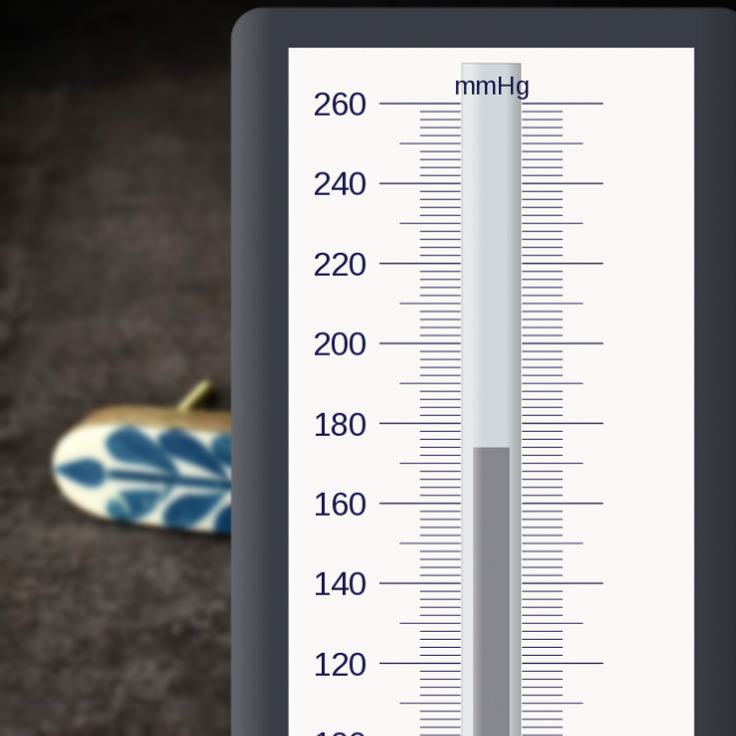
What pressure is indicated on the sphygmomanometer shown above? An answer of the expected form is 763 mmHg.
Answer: 174 mmHg
